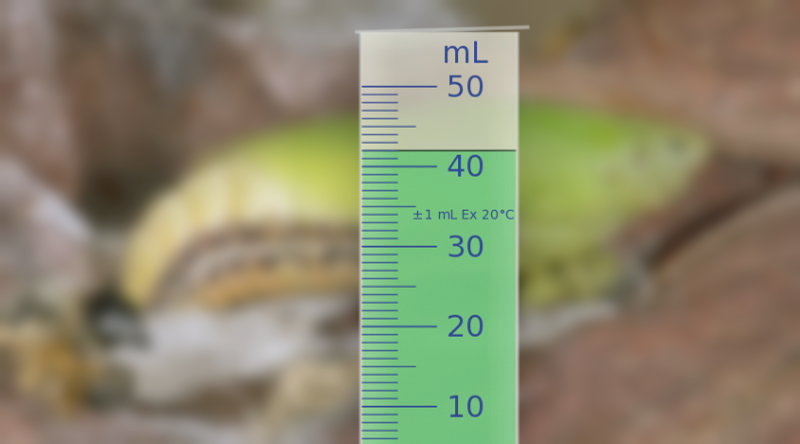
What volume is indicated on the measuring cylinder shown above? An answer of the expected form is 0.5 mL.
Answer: 42 mL
